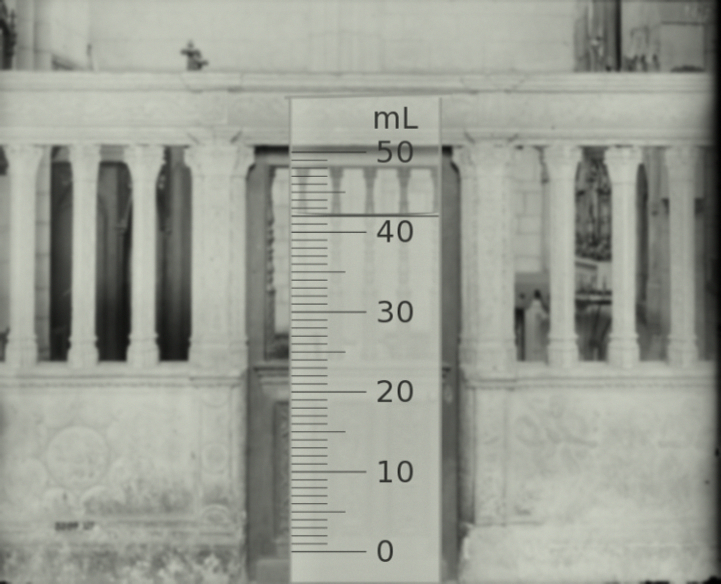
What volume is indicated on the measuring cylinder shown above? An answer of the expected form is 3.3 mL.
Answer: 42 mL
